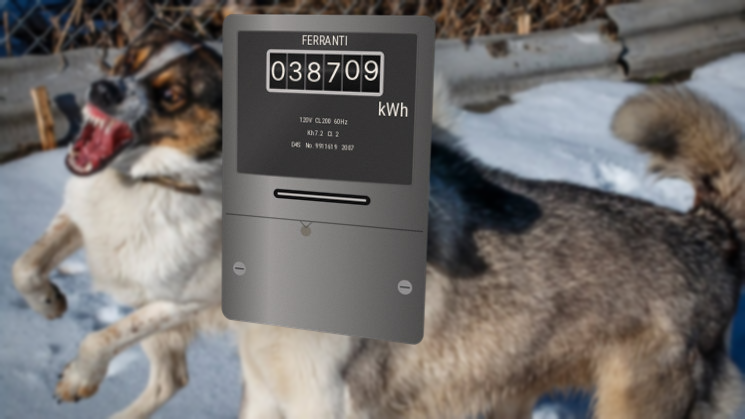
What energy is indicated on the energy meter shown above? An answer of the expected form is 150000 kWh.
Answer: 38709 kWh
